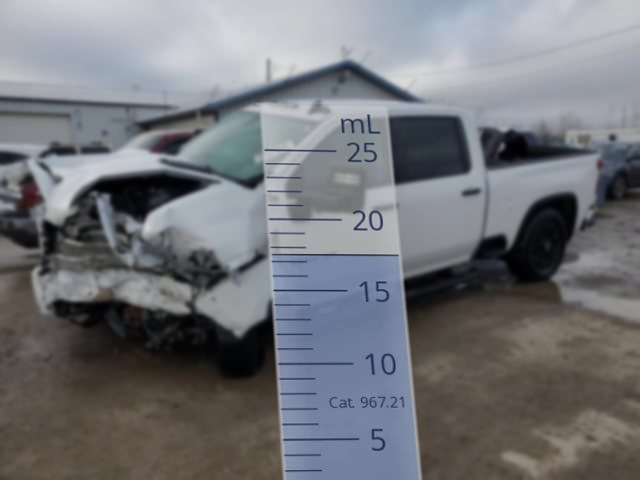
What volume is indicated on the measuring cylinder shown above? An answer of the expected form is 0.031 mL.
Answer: 17.5 mL
